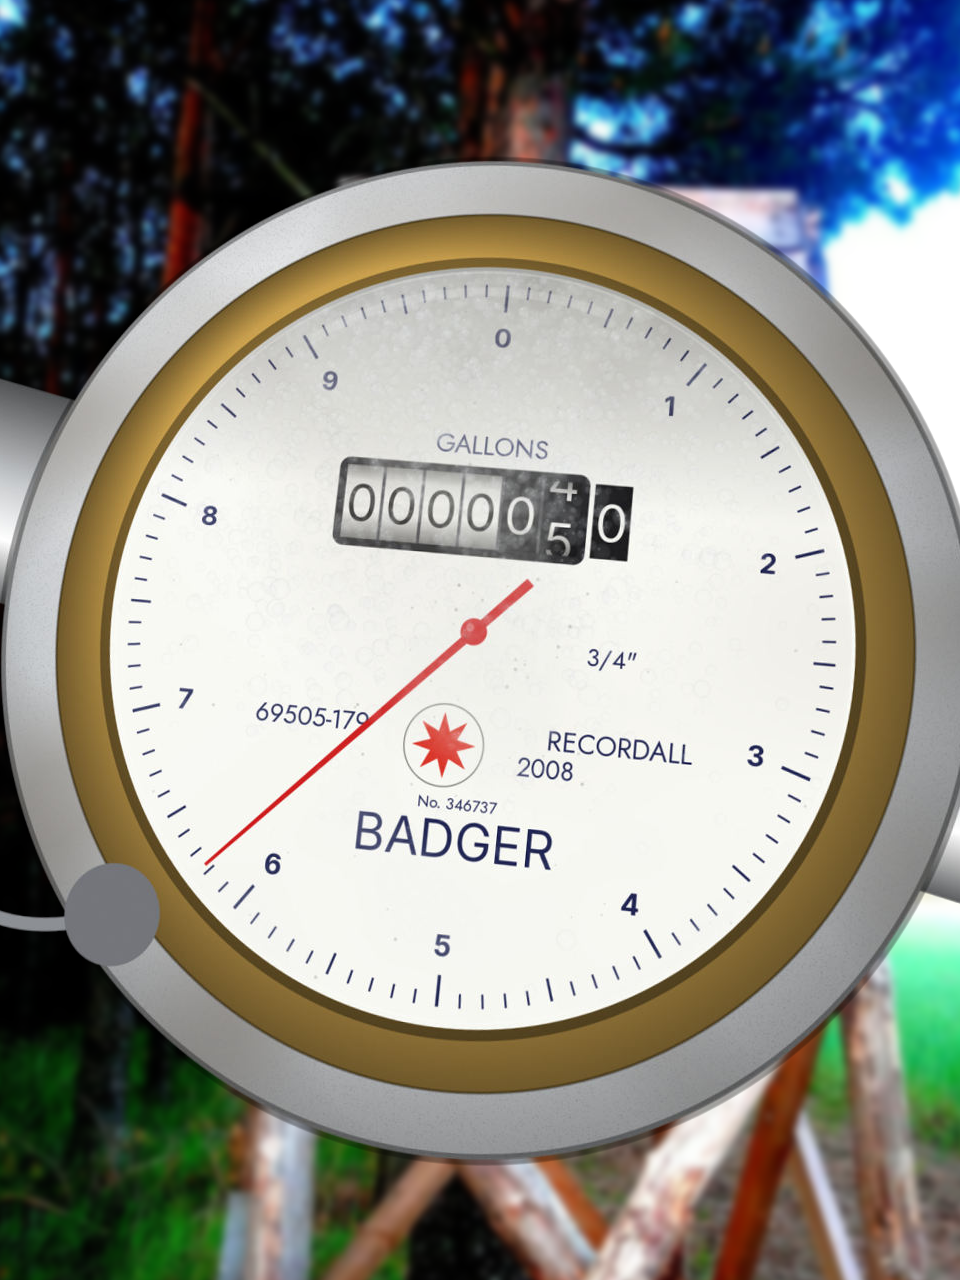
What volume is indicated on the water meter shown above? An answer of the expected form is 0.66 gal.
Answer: 46.2 gal
